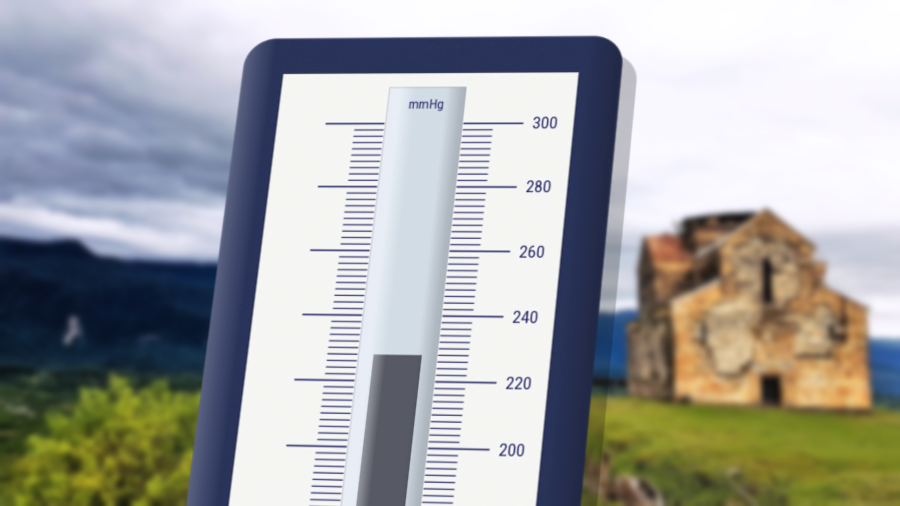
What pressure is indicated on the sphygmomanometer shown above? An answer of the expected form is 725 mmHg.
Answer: 228 mmHg
